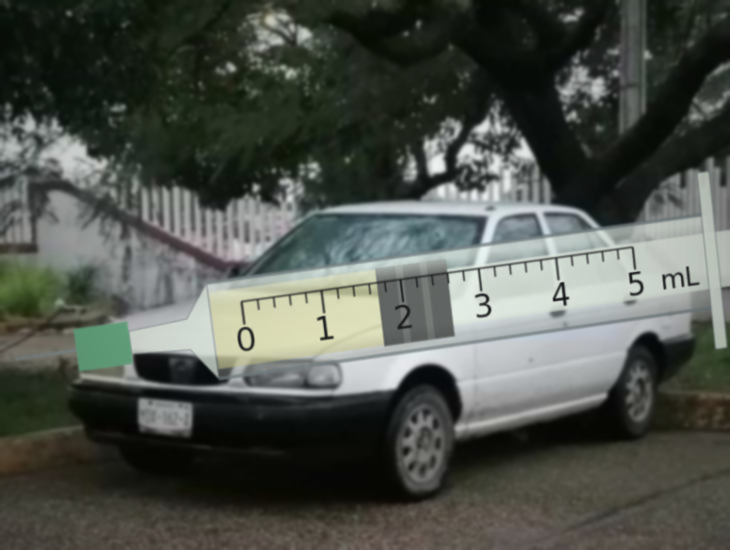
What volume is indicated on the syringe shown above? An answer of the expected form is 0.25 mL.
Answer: 1.7 mL
